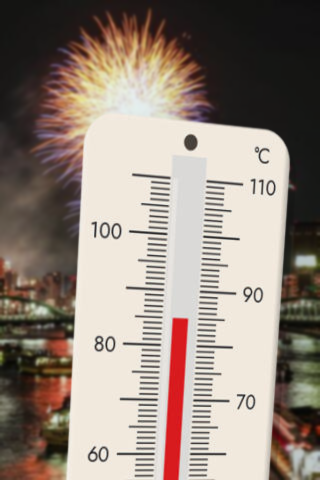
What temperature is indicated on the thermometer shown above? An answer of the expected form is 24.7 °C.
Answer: 85 °C
